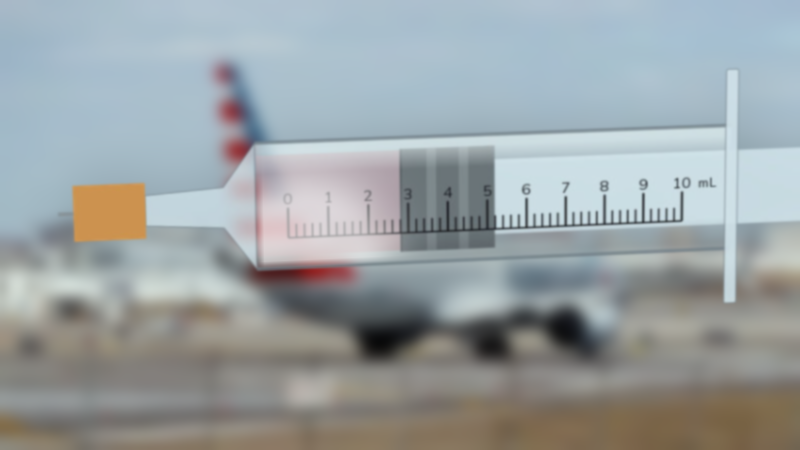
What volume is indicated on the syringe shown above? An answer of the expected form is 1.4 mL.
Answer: 2.8 mL
